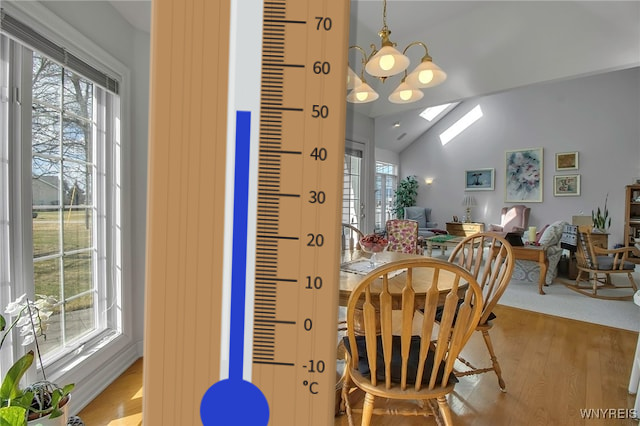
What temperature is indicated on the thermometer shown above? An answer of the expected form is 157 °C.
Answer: 49 °C
